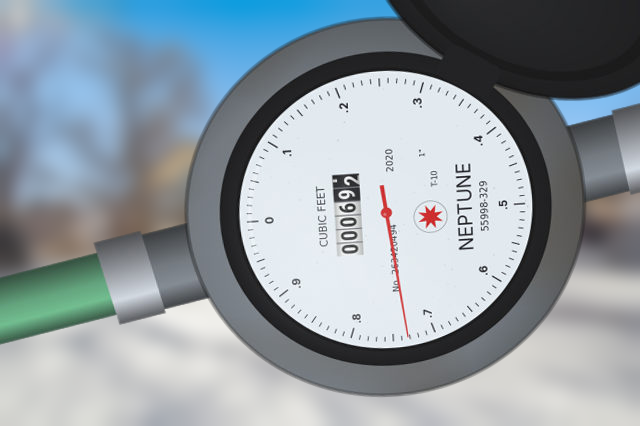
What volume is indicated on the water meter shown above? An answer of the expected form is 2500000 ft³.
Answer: 691.73 ft³
